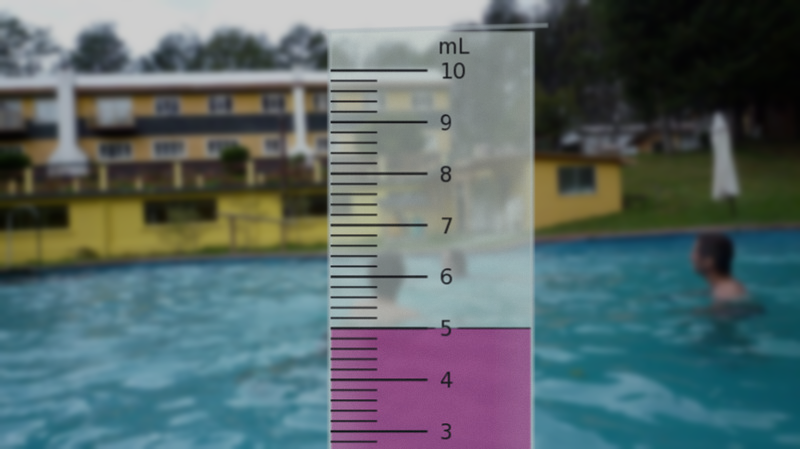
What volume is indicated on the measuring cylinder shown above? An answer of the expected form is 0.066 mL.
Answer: 5 mL
